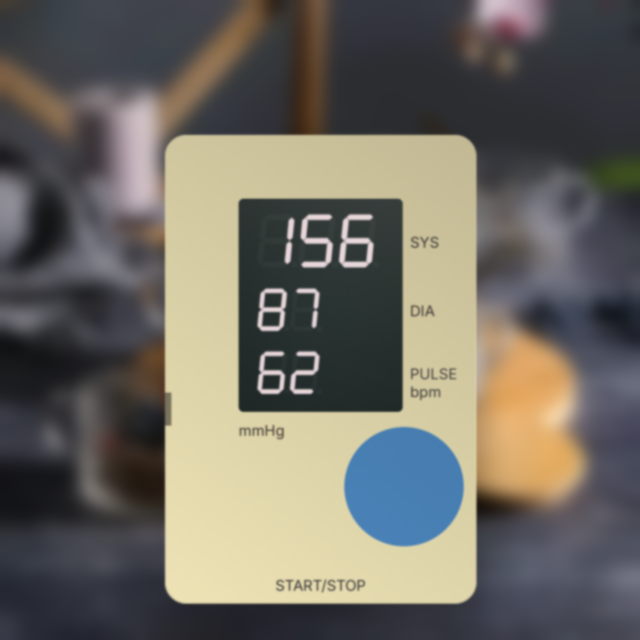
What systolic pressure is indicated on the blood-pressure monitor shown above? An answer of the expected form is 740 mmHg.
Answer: 156 mmHg
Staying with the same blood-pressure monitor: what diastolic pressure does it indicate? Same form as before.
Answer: 87 mmHg
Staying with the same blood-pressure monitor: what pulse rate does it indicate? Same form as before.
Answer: 62 bpm
